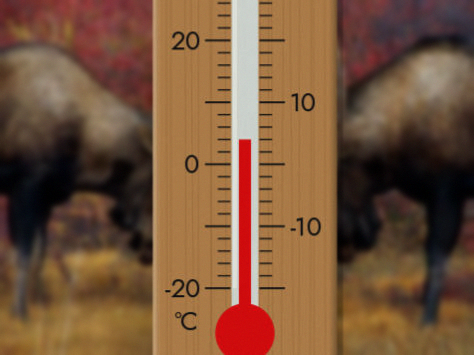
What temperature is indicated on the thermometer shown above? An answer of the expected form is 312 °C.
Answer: 4 °C
